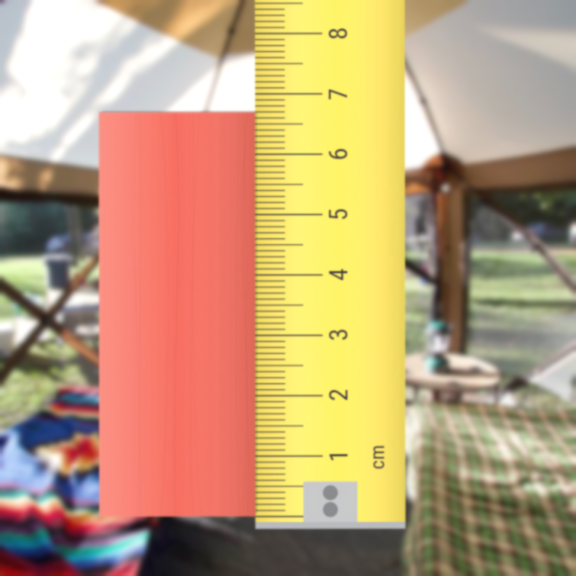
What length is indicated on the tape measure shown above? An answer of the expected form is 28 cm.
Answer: 6.7 cm
